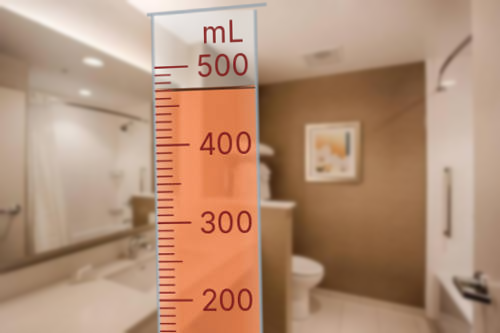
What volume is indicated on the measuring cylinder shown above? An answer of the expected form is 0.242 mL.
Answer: 470 mL
